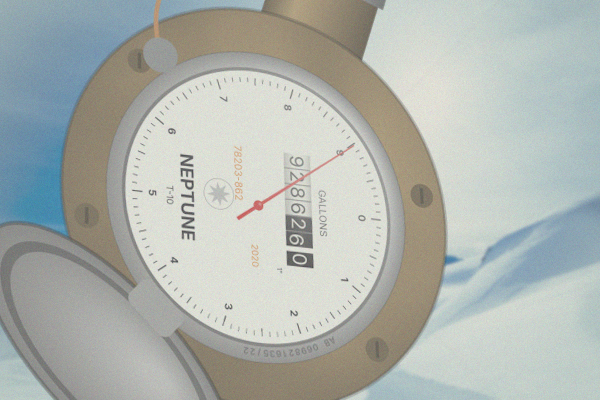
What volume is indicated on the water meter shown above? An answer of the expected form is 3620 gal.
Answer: 9286259.0 gal
